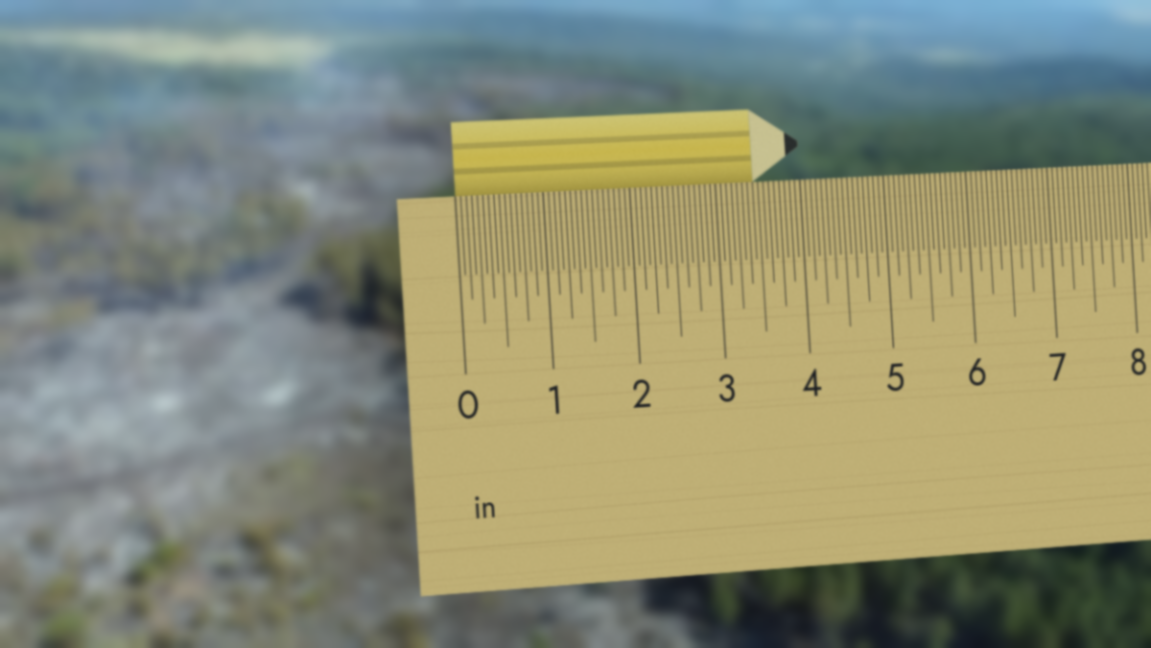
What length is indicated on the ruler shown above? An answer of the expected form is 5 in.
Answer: 4 in
